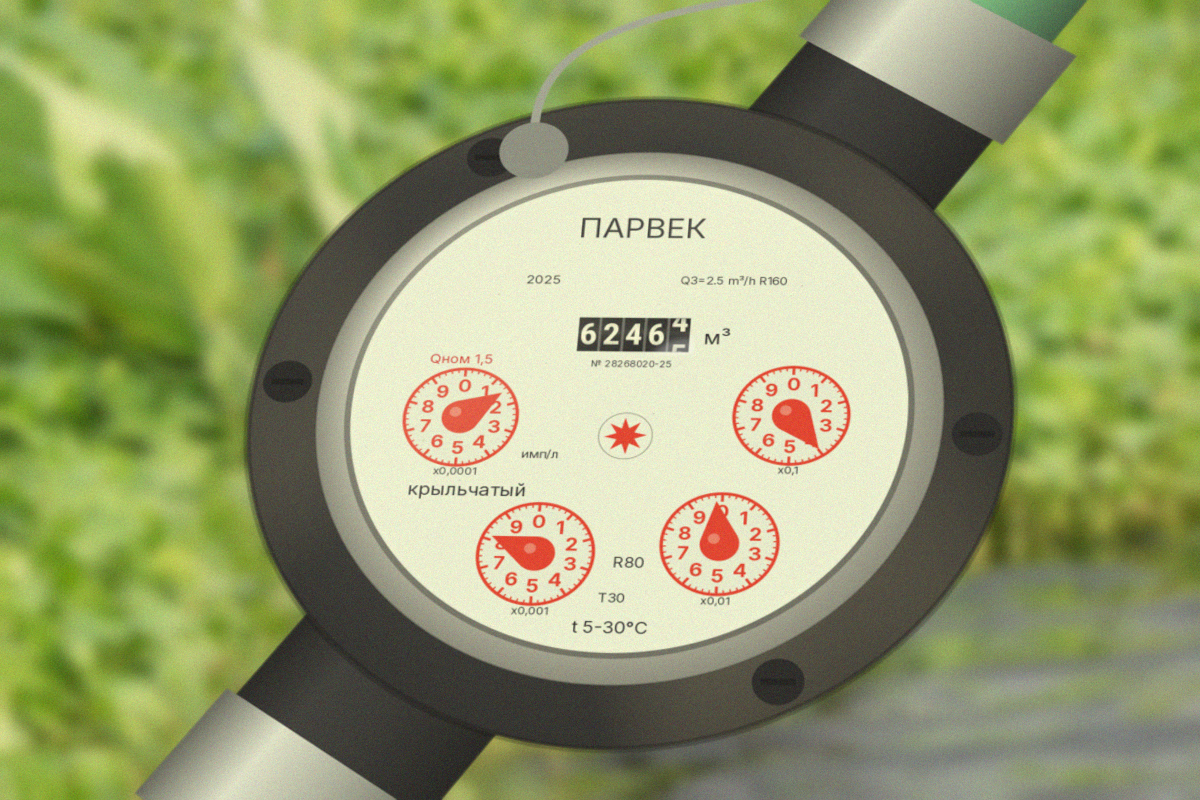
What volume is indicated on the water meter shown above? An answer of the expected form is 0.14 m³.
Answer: 62464.3981 m³
